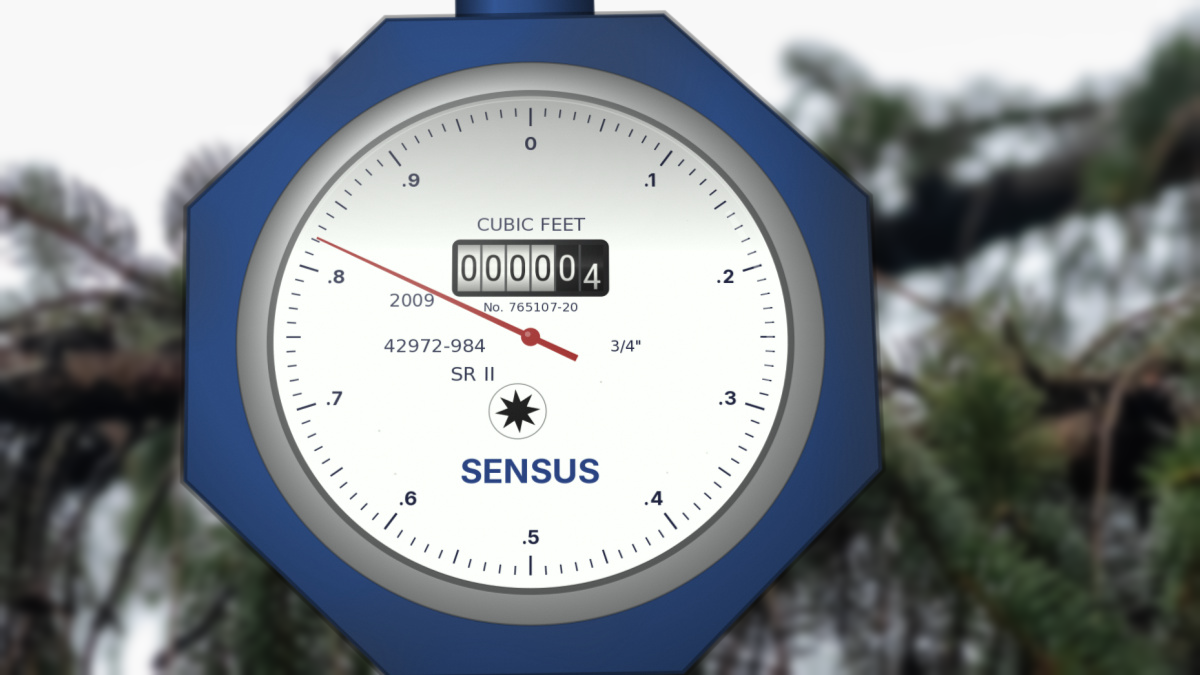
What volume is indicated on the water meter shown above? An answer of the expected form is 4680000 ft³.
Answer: 3.82 ft³
